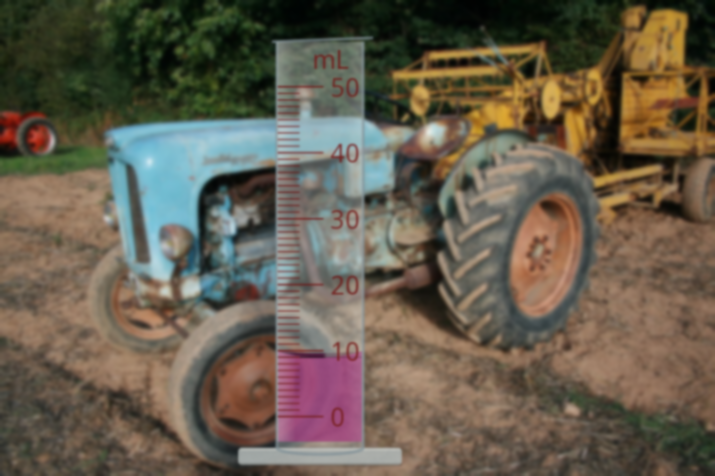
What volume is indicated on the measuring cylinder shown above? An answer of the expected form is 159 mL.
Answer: 9 mL
